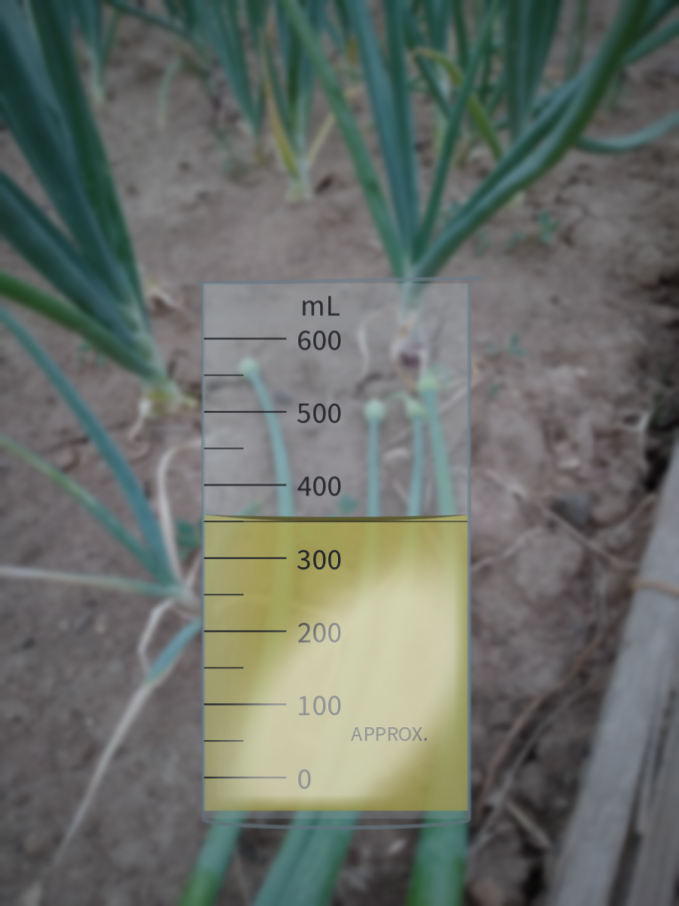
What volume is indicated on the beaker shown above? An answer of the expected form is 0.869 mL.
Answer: 350 mL
